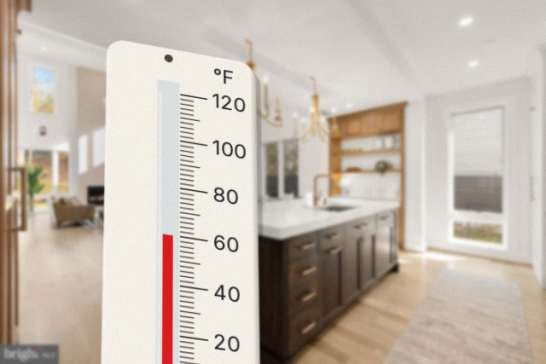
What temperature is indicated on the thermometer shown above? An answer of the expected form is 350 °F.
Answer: 60 °F
